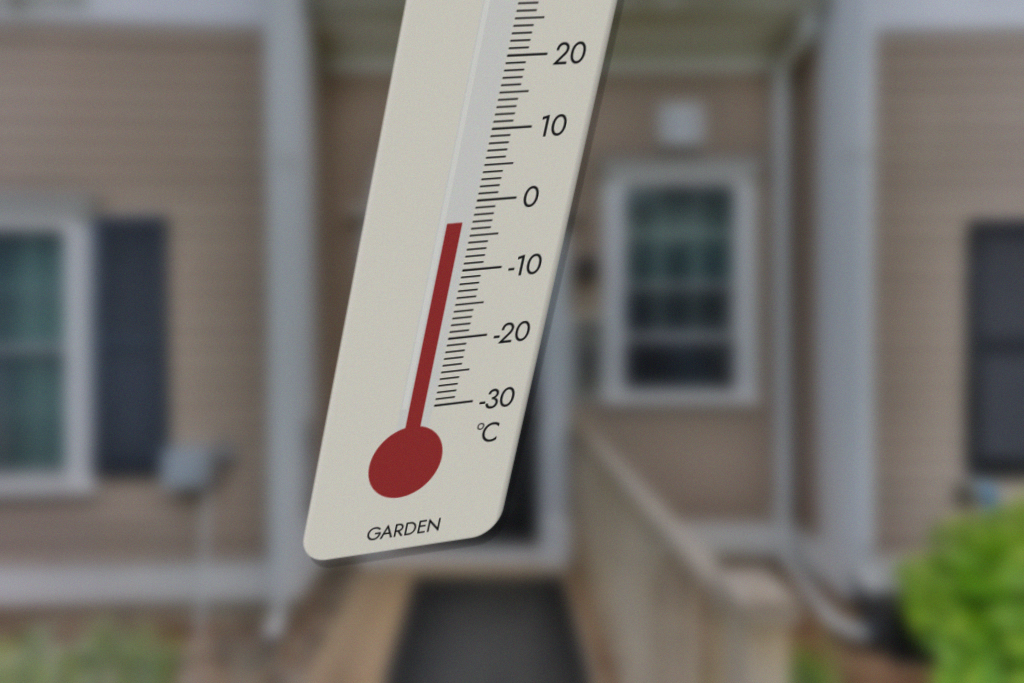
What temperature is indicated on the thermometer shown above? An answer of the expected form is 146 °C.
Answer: -3 °C
